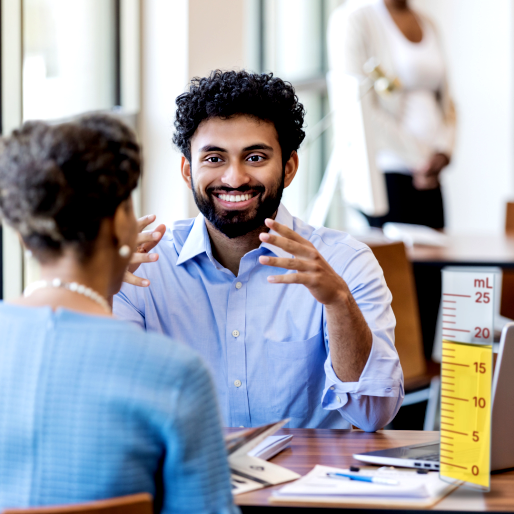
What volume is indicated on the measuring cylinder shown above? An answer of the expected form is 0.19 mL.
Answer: 18 mL
